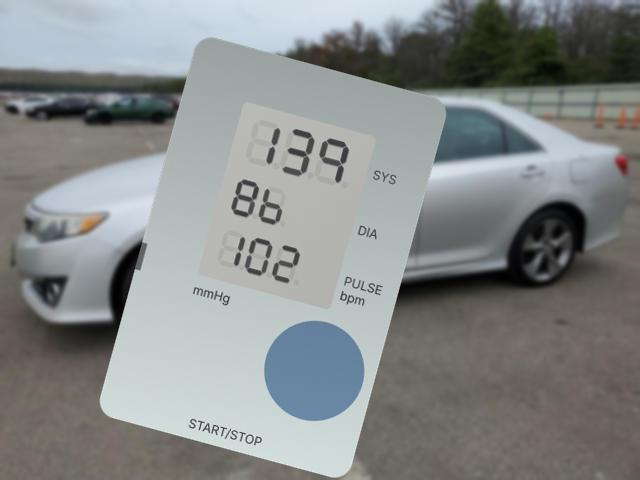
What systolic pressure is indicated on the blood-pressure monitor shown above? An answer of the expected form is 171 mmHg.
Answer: 139 mmHg
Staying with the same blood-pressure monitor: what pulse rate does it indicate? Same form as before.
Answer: 102 bpm
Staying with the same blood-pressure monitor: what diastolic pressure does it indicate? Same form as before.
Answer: 86 mmHg
